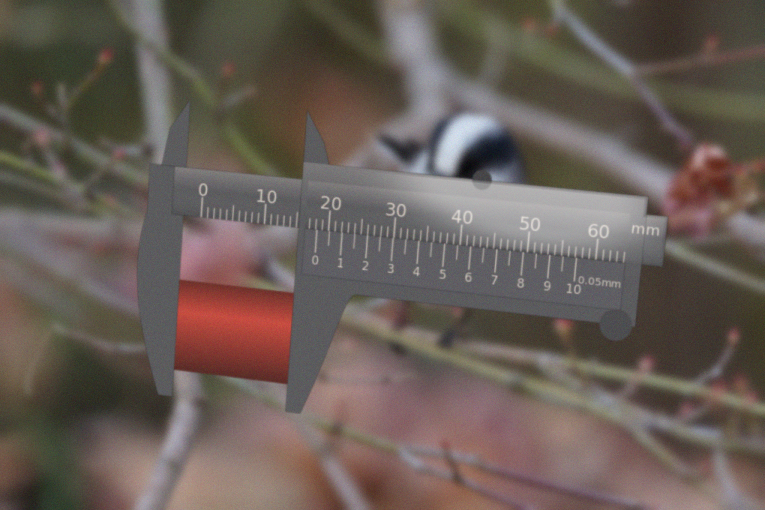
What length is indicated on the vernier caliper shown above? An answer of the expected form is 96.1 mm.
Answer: 18.2 mm
